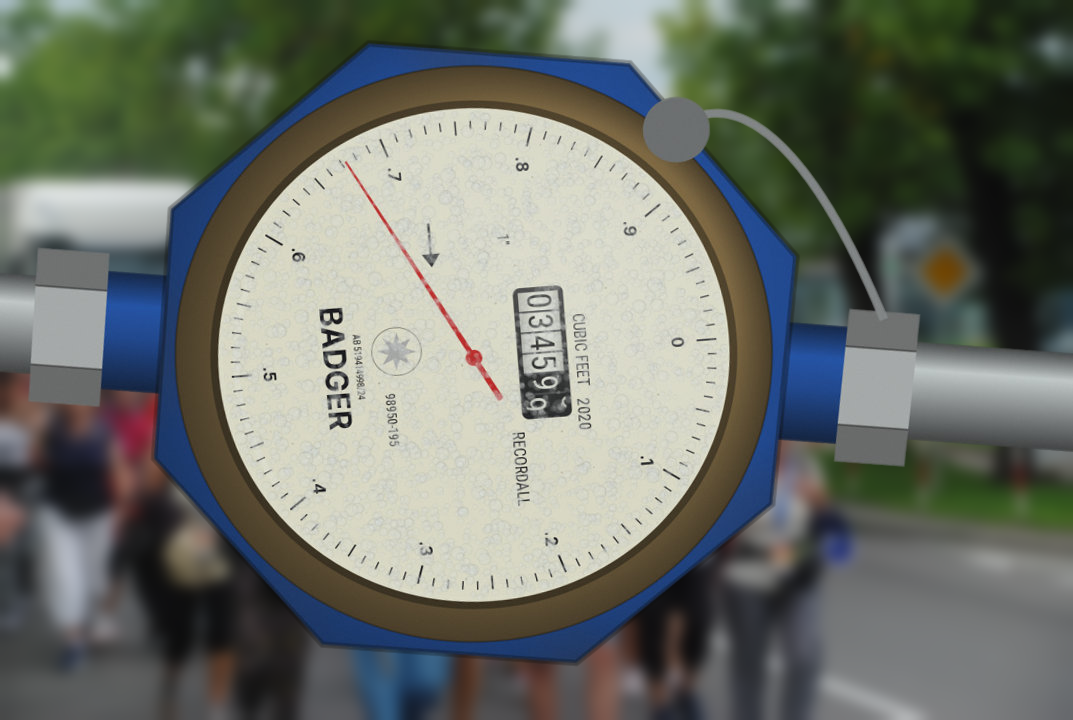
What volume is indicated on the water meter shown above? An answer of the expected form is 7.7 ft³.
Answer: 34598.67 ft³
